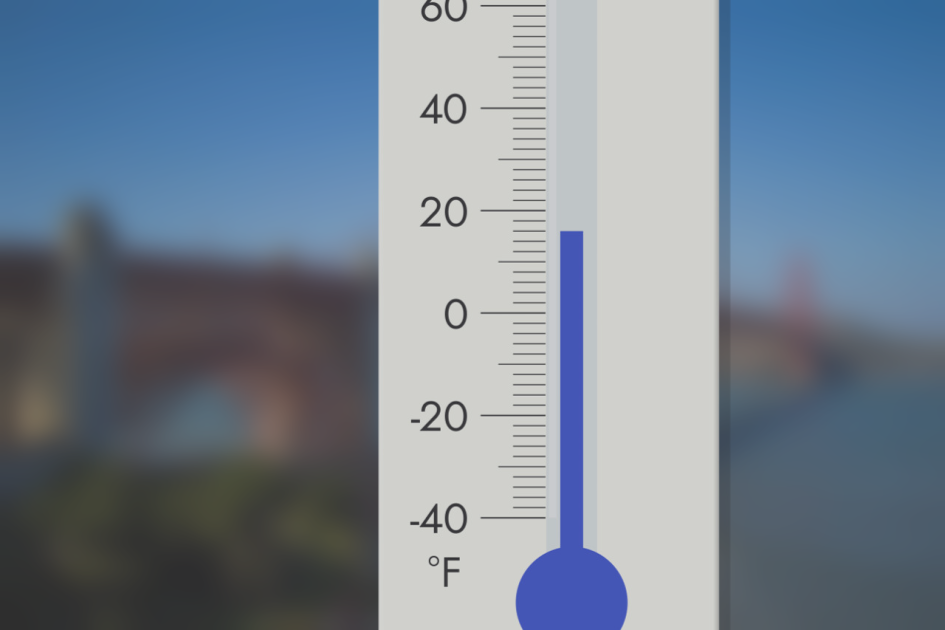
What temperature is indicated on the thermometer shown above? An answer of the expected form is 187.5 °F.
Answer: 16 °F
